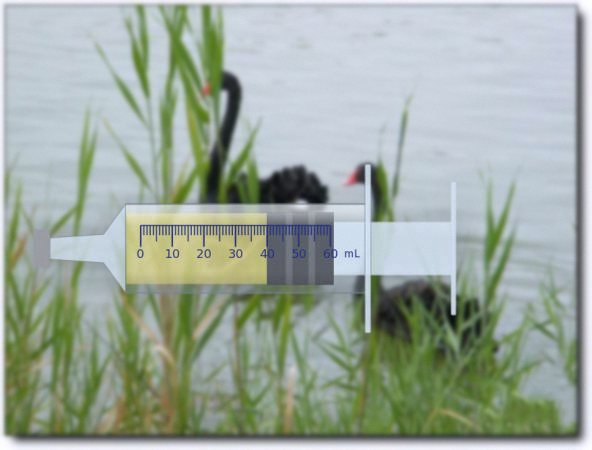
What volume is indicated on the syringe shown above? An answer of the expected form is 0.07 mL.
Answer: 40 mL
